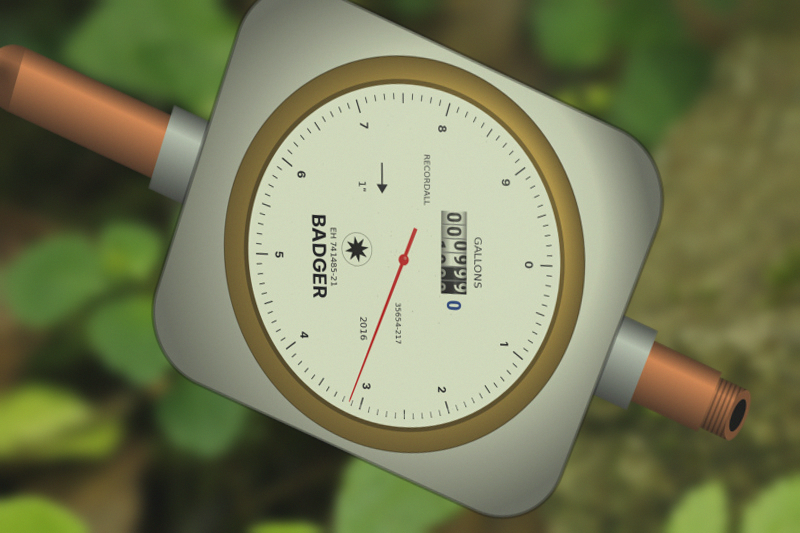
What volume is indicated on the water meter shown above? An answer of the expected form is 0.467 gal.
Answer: 9993.1 gal
